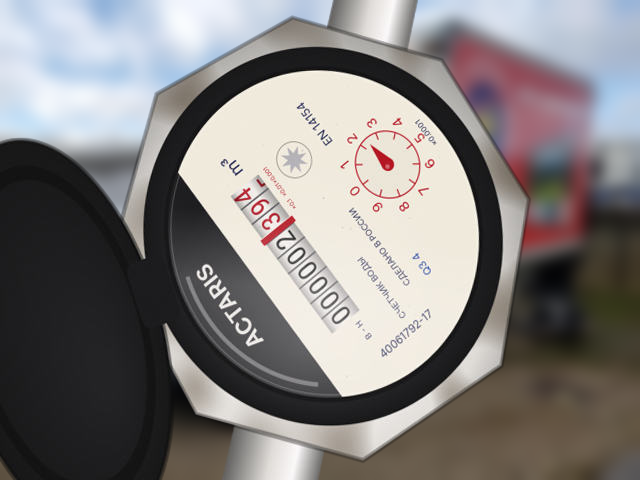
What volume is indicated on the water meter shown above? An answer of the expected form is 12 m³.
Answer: 2.3942 m³
